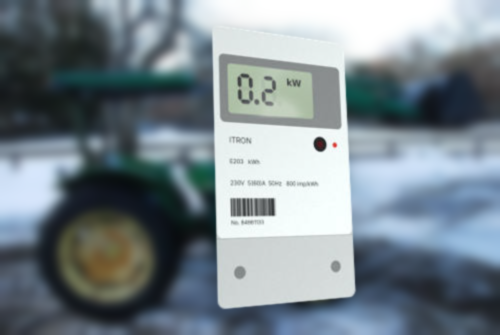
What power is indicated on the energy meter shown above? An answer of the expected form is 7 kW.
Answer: 0.2 kW
